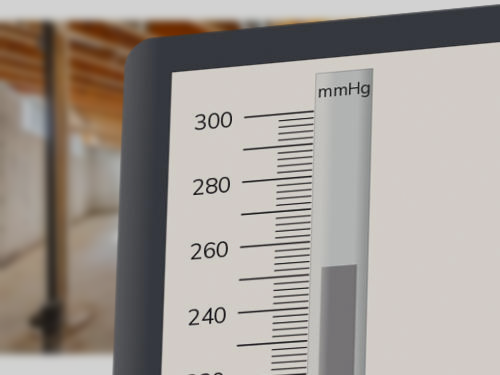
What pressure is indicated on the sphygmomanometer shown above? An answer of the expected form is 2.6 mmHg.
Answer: 252 mmHg
